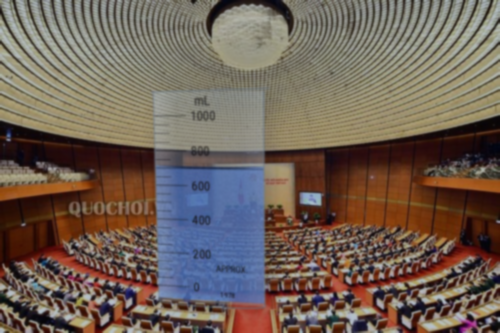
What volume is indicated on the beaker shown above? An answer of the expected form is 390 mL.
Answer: 700 mL
